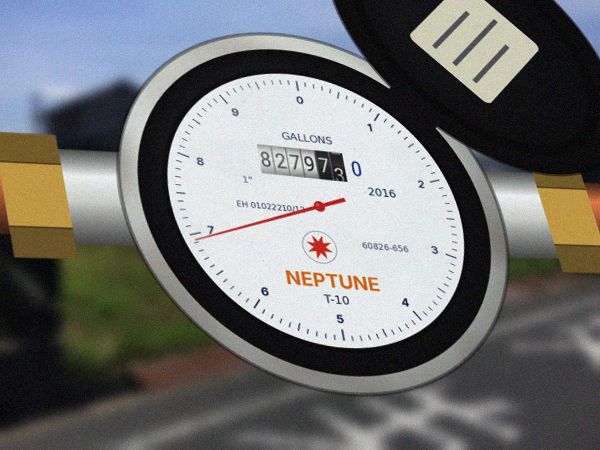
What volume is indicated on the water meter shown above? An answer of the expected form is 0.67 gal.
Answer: 8279726.9 gal
